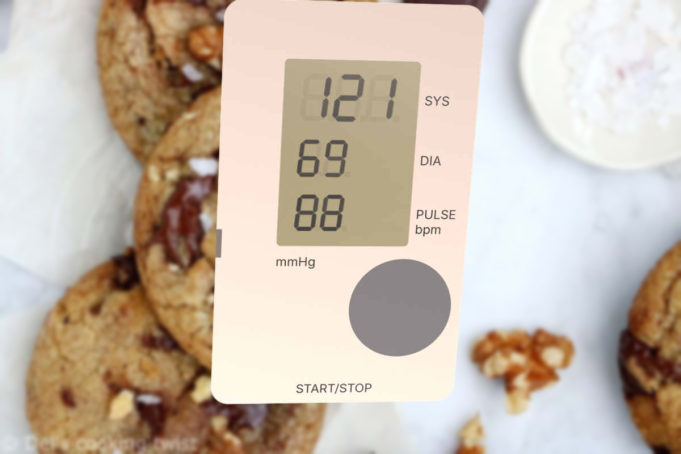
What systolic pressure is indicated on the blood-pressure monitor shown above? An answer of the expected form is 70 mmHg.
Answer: 121 mmHg
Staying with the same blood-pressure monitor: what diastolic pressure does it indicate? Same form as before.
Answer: 69 mmHg
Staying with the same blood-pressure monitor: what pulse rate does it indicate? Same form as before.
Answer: 88 bpm
